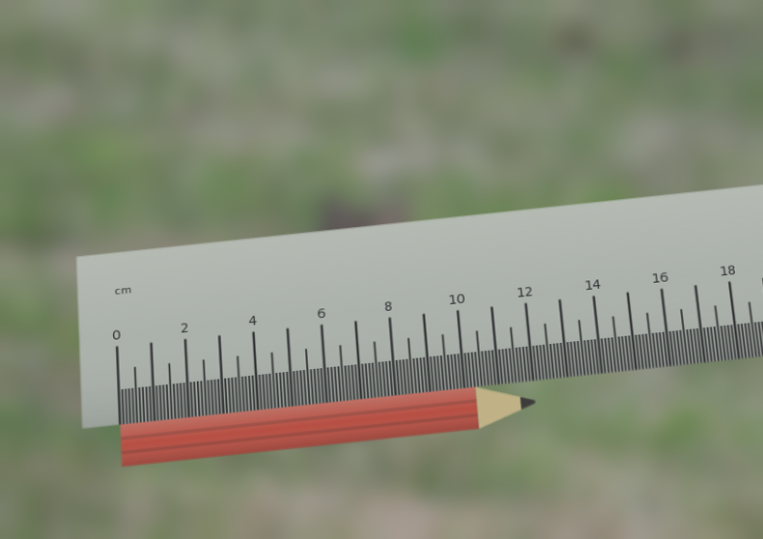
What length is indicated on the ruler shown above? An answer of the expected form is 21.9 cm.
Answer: 12 cm
